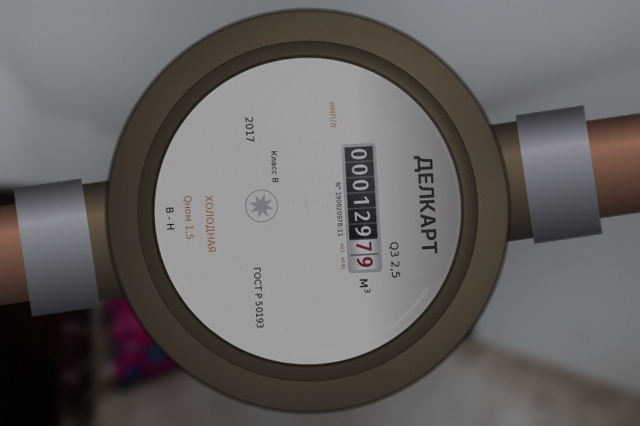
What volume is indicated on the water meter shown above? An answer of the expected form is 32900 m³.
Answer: 129.79 m³
